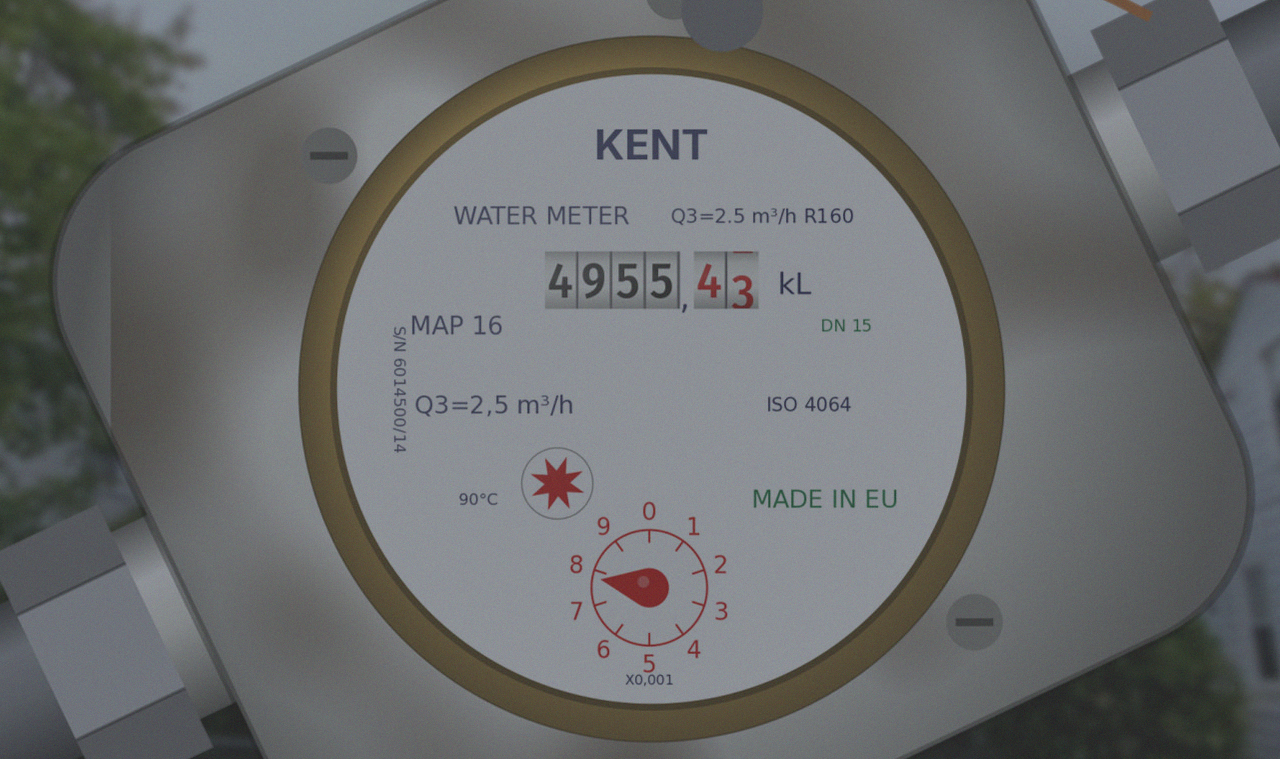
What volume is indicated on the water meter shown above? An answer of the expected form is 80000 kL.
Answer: 4955.427 kL
